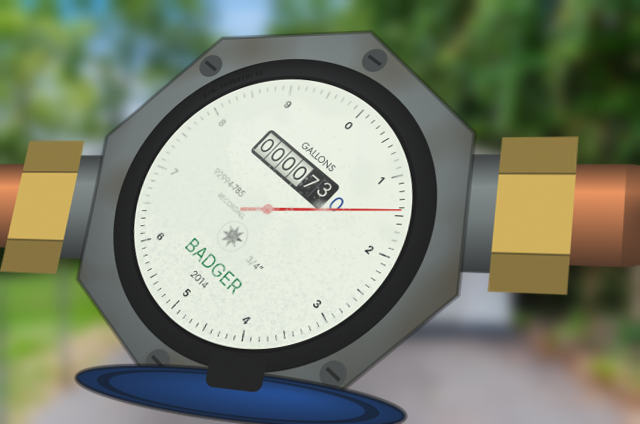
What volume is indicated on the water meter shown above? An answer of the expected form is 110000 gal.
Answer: 731.4 gal
